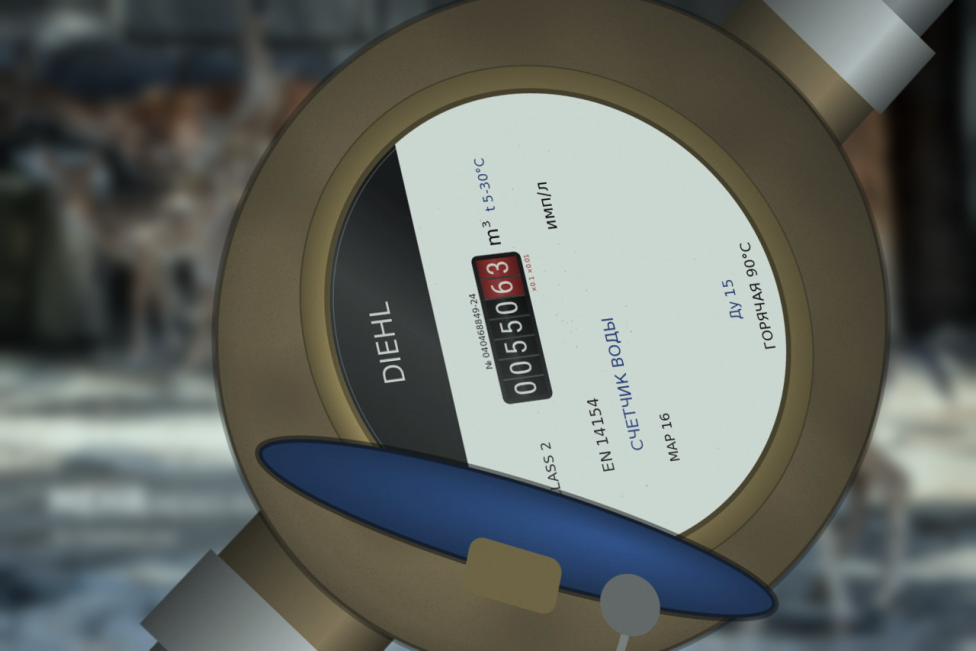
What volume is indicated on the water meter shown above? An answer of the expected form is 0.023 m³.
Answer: 550.63 m³
